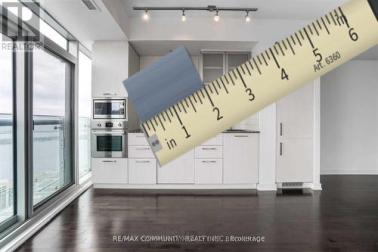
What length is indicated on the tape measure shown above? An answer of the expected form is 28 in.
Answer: 2 in
